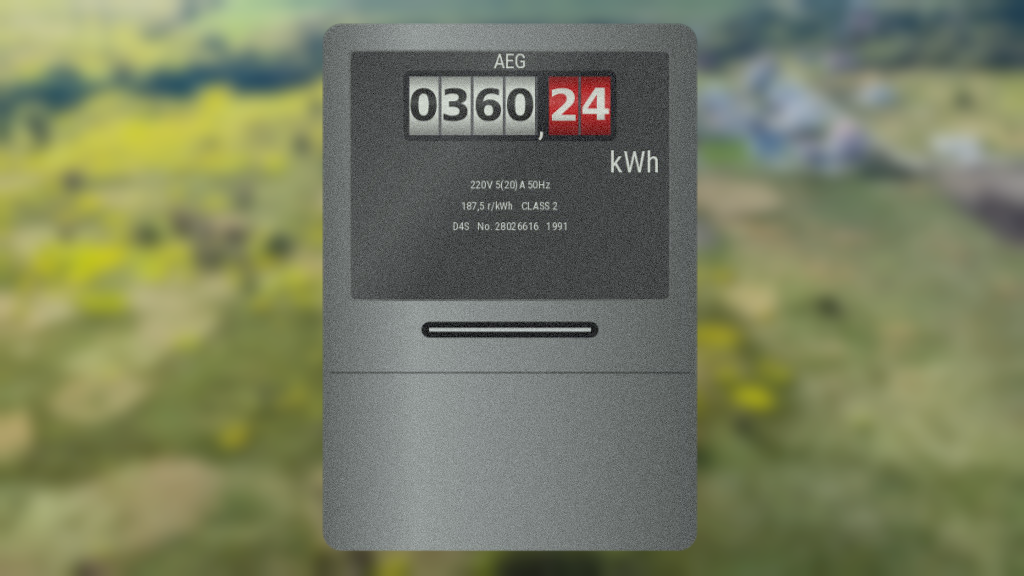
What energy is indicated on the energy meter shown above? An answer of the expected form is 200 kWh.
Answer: 360.24 kWh
